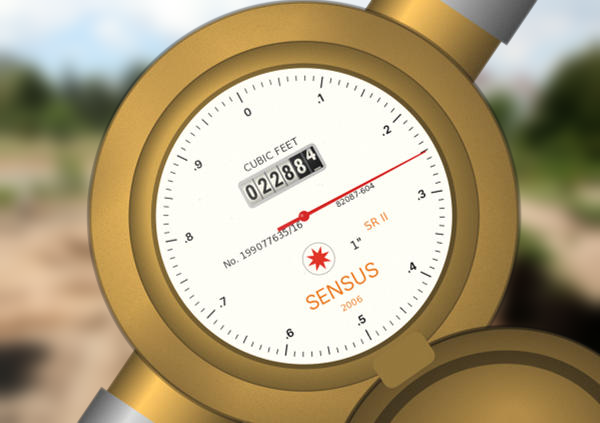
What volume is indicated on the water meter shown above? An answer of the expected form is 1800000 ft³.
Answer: 22884.25 ft³
